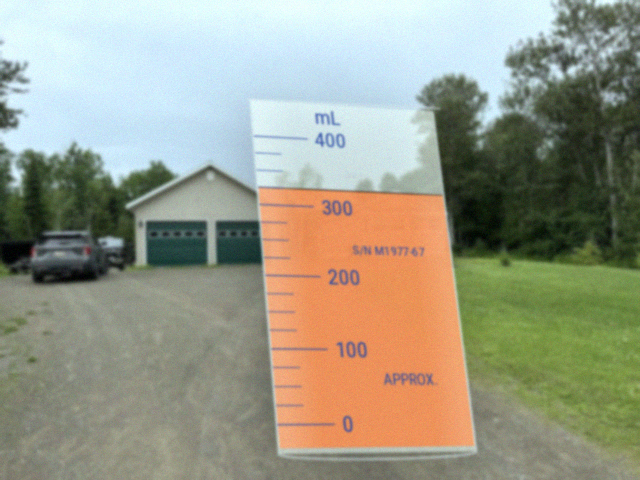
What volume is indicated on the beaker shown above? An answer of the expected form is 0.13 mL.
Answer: 325 mL
